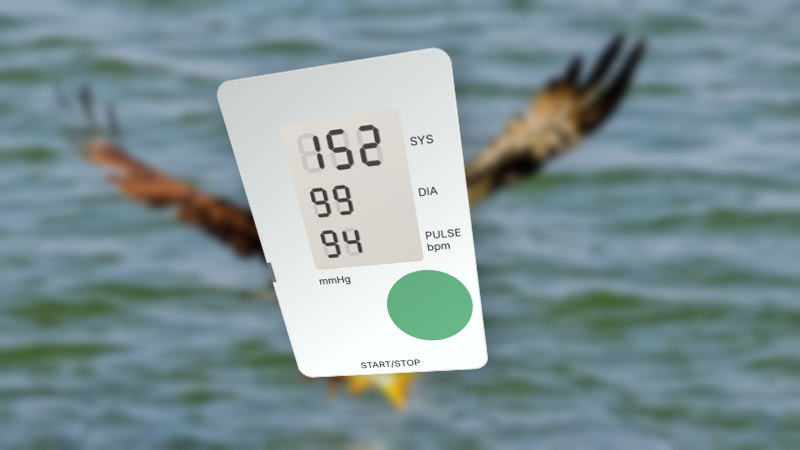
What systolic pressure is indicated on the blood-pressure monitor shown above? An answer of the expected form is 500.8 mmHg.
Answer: 152 mmHg
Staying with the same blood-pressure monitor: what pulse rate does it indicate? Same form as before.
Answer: 94 bpm
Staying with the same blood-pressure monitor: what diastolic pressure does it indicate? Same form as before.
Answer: 99 mmHg
